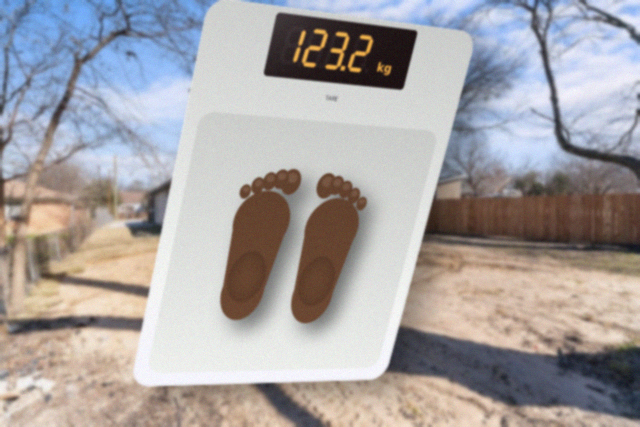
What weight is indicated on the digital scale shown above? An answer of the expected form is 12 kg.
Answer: 123.2 kg
